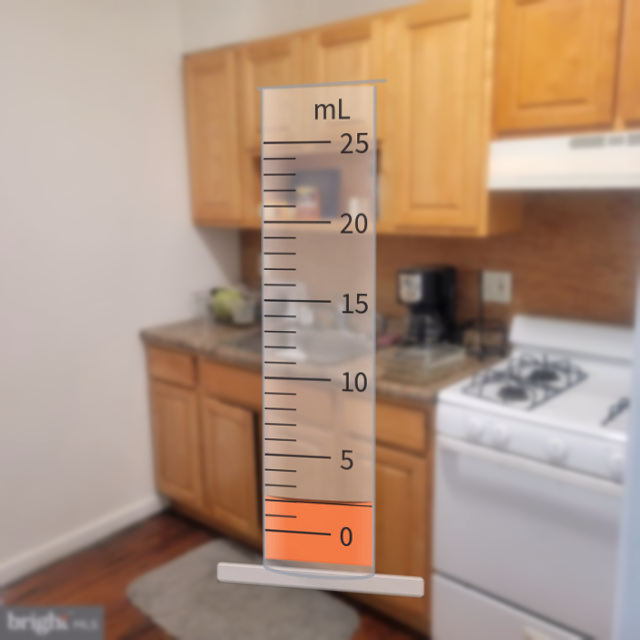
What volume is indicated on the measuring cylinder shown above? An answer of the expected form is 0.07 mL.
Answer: 2 mL
